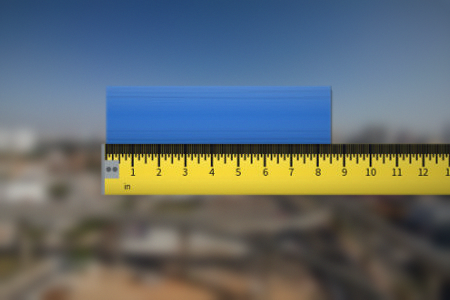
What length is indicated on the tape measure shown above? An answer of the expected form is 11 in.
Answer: 8.5 in
